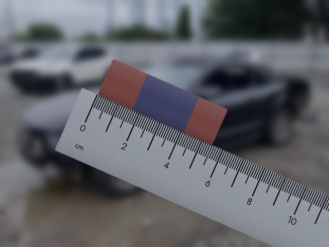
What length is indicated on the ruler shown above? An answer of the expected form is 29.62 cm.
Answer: 5.5 cm
